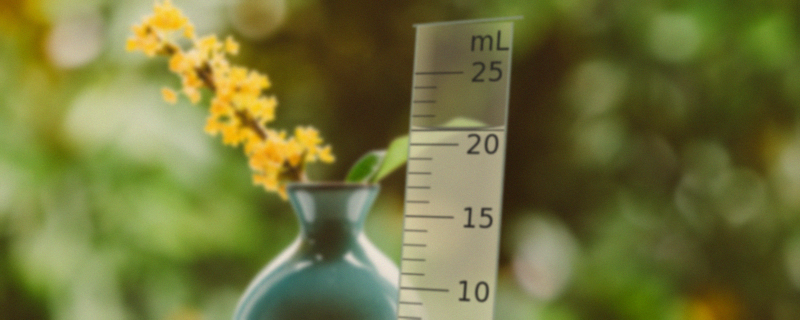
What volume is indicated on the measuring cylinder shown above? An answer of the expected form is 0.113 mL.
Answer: 21 mL
